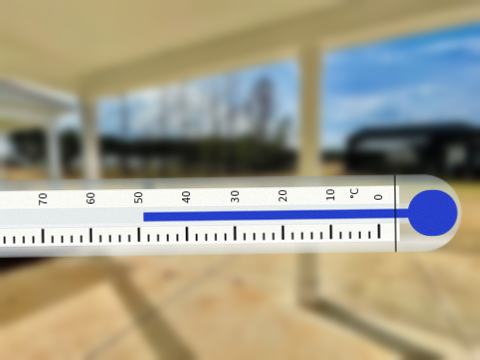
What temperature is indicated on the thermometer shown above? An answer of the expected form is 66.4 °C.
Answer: 49 °C
